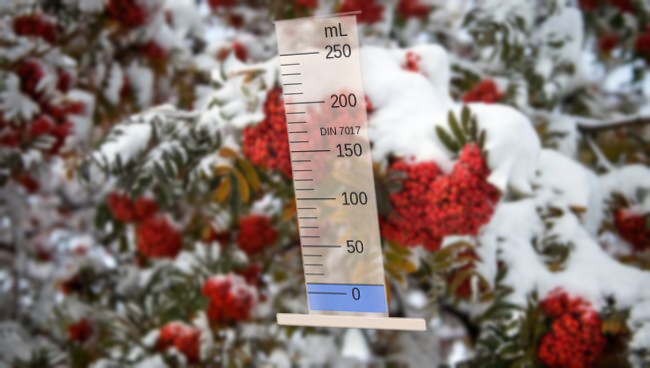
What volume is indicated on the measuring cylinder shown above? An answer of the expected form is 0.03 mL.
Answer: 10 mL
